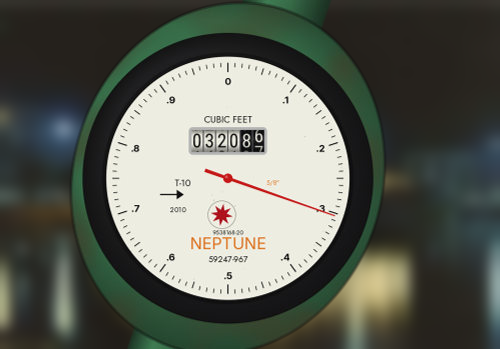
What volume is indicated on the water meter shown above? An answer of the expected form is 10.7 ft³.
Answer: 32086.30 ft³
